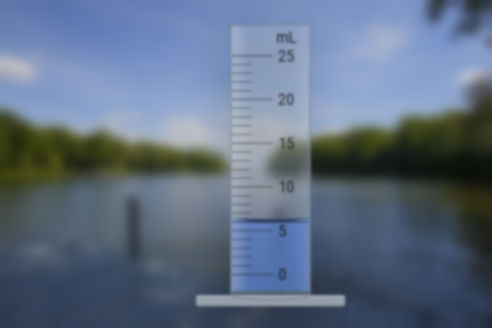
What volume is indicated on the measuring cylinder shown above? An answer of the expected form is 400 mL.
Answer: 6 mL
